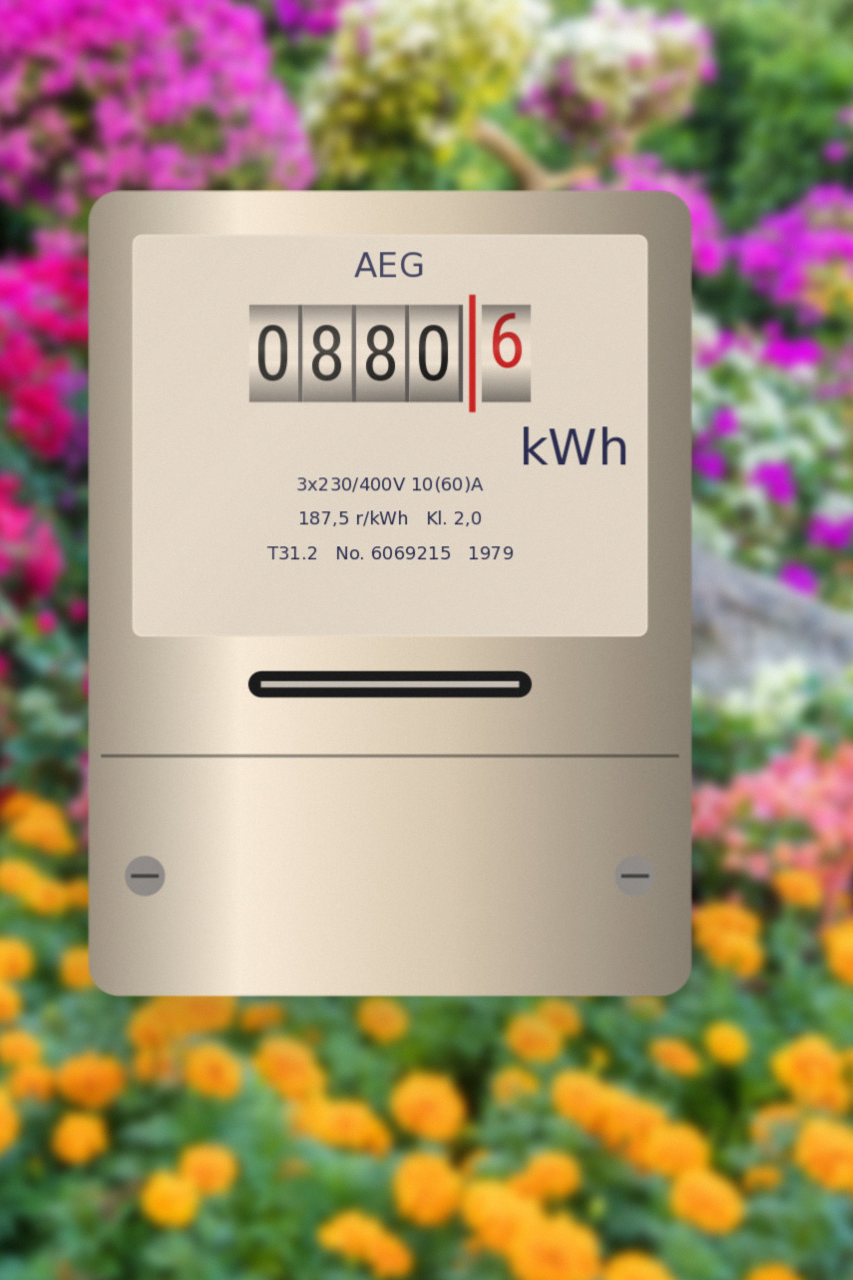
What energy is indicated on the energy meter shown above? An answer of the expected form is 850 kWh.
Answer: 880.6 kWh
